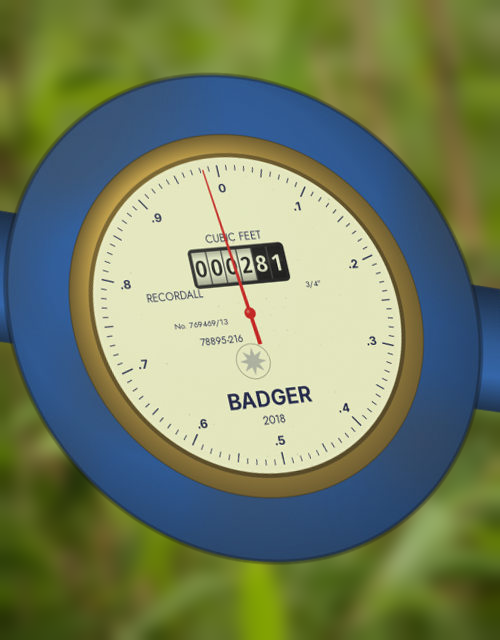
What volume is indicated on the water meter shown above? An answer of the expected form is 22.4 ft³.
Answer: 280.98 ft³
